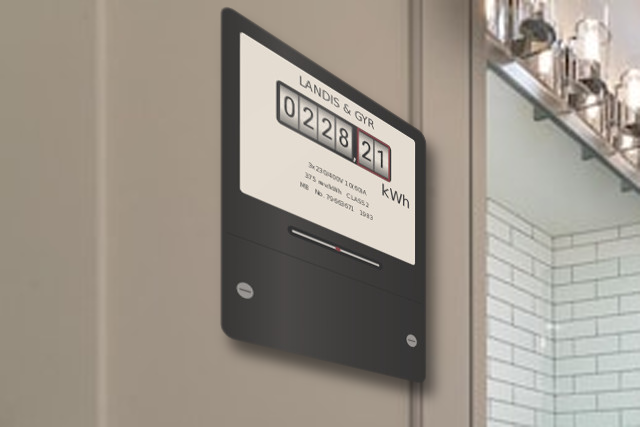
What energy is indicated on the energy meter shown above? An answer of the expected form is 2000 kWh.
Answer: 228.21 kWh
